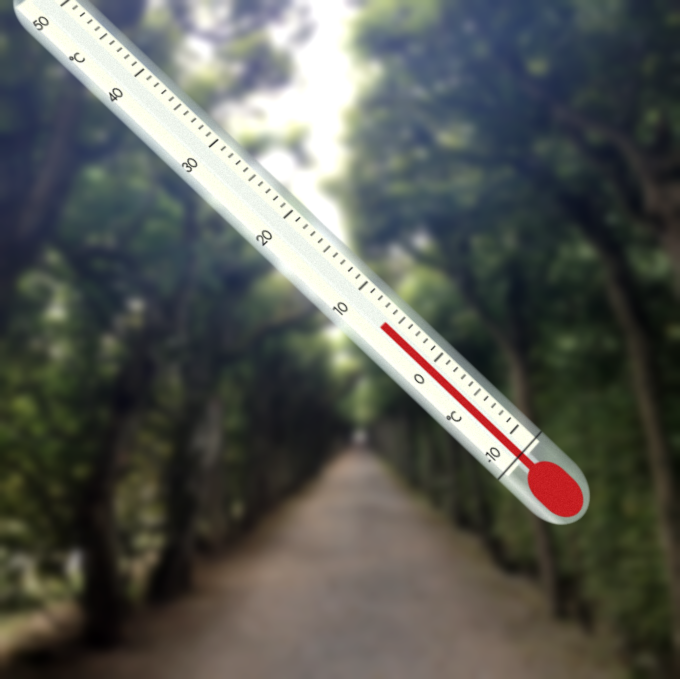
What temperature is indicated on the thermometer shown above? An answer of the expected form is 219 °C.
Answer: 6 °C
